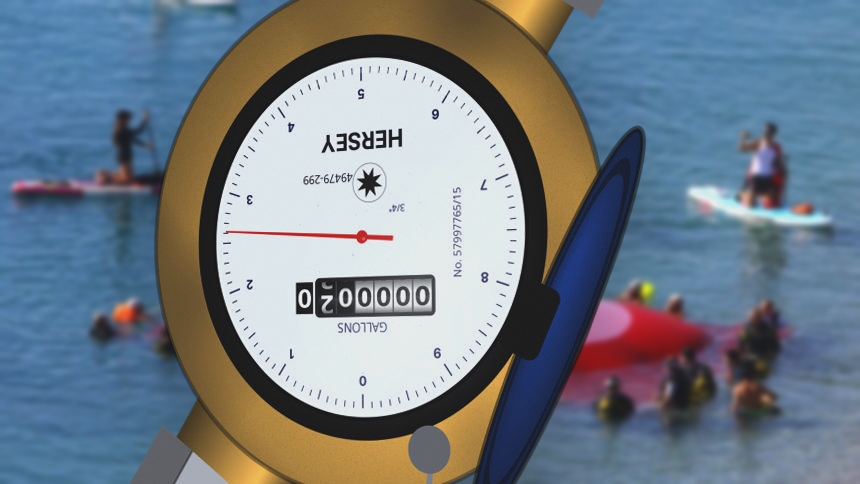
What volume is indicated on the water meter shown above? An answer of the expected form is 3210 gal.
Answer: 22.6 gal
